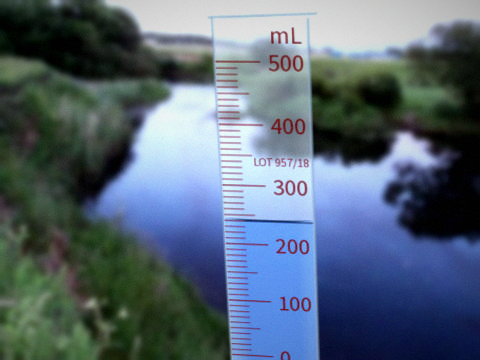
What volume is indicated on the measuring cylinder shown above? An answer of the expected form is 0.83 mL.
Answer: 240 mL
